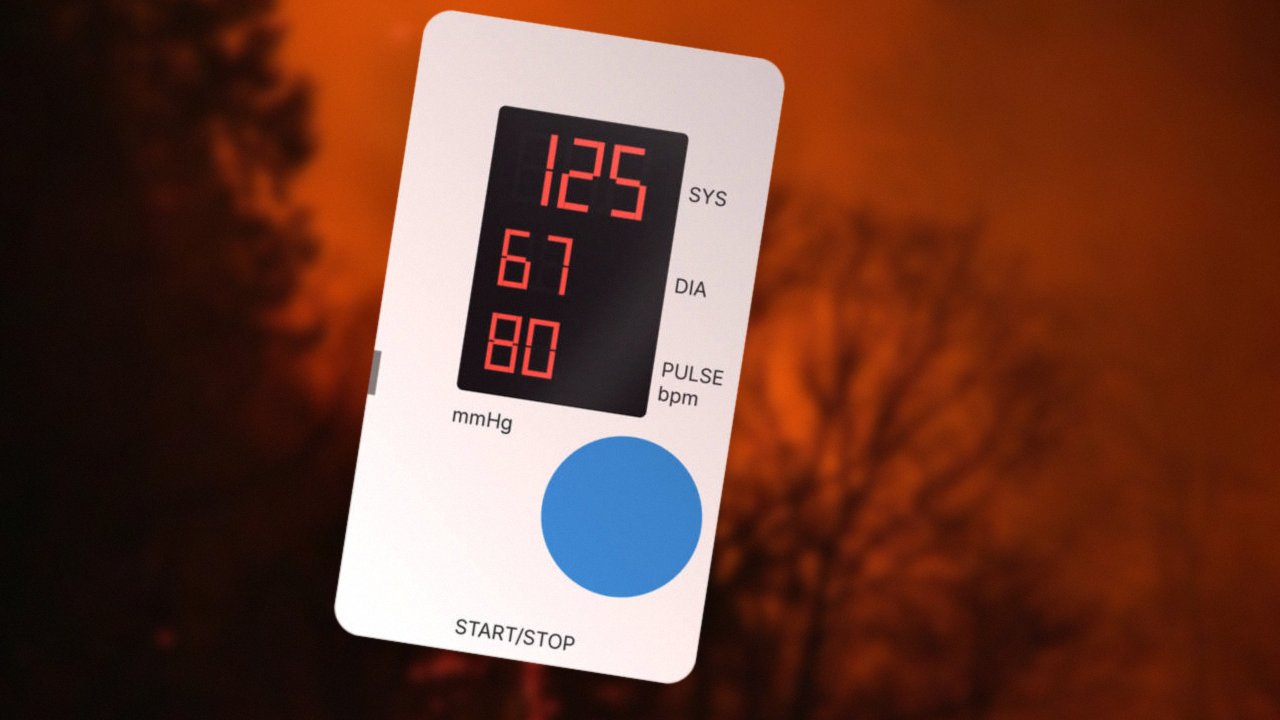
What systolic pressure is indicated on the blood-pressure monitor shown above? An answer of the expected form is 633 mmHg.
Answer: 125 mmHg
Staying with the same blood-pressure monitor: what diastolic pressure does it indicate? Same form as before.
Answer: 67 mmHg
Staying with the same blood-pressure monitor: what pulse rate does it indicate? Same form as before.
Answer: 80 bpm
